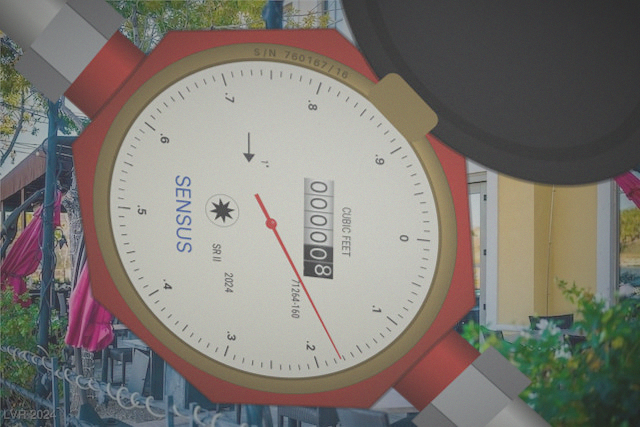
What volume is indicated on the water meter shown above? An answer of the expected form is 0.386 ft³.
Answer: 8.17 ft³
